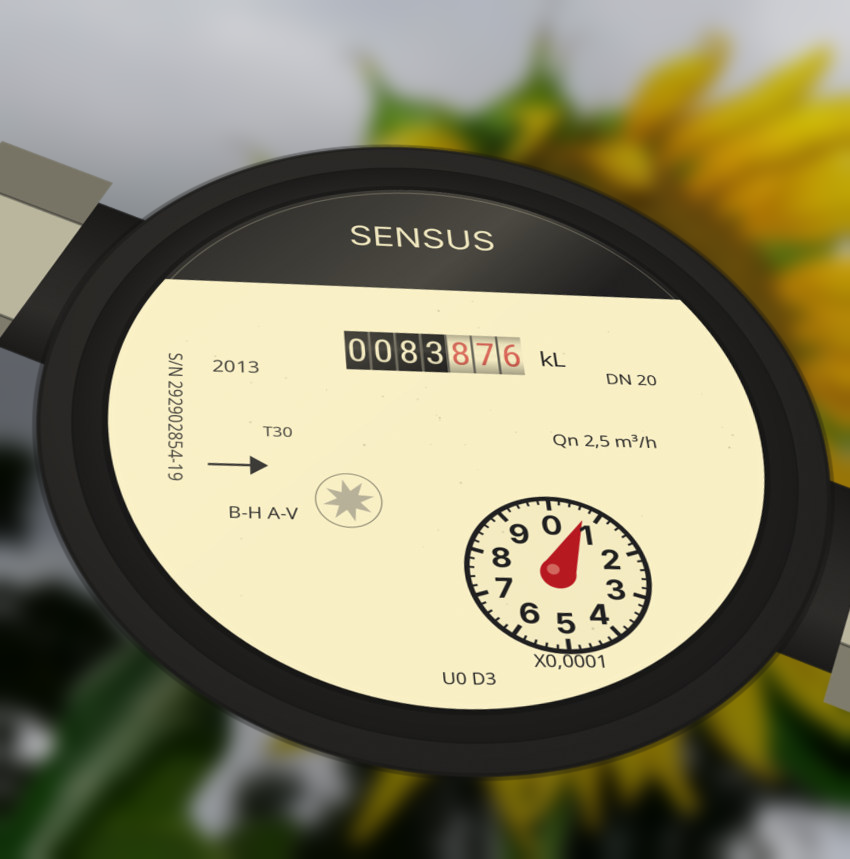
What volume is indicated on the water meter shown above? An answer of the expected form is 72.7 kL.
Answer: 83.8760 kL
